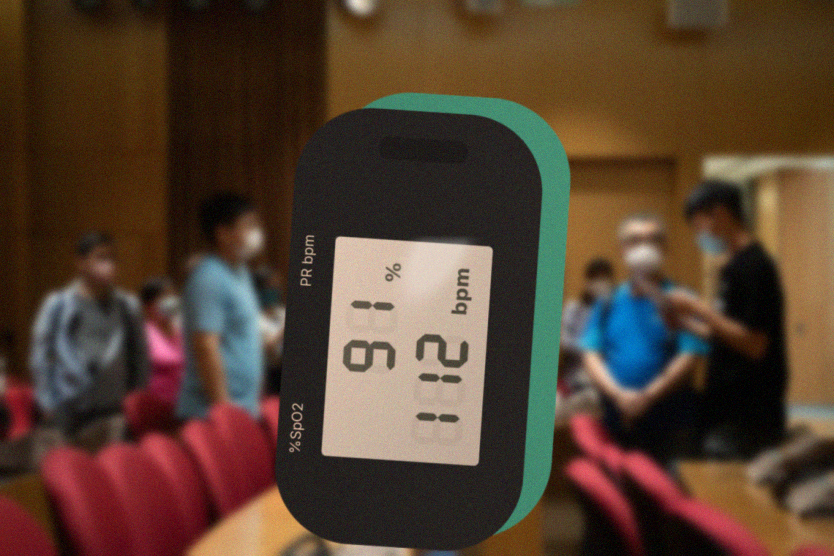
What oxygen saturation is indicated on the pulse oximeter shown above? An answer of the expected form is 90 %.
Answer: 91 %
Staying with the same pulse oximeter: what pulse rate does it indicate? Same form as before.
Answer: 112 bpm
